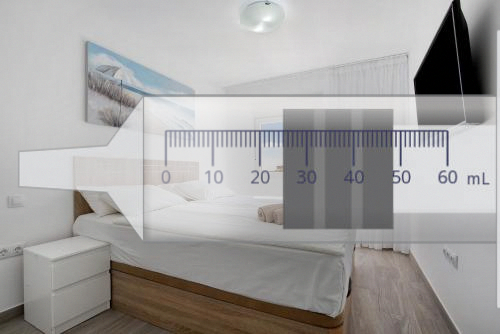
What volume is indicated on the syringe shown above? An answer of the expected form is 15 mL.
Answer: 25 mL
